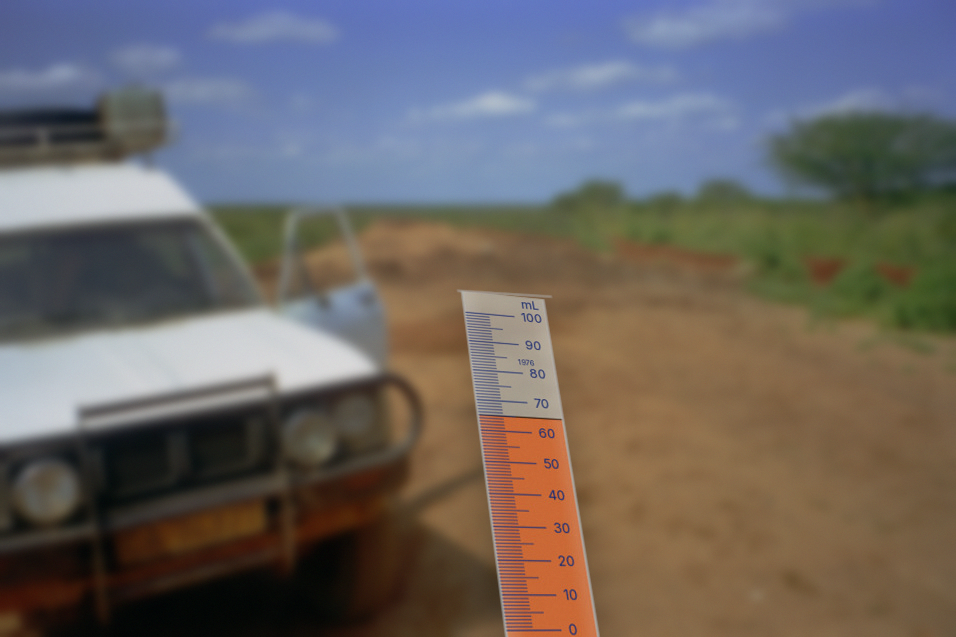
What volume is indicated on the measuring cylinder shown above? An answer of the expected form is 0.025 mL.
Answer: 65 mL
